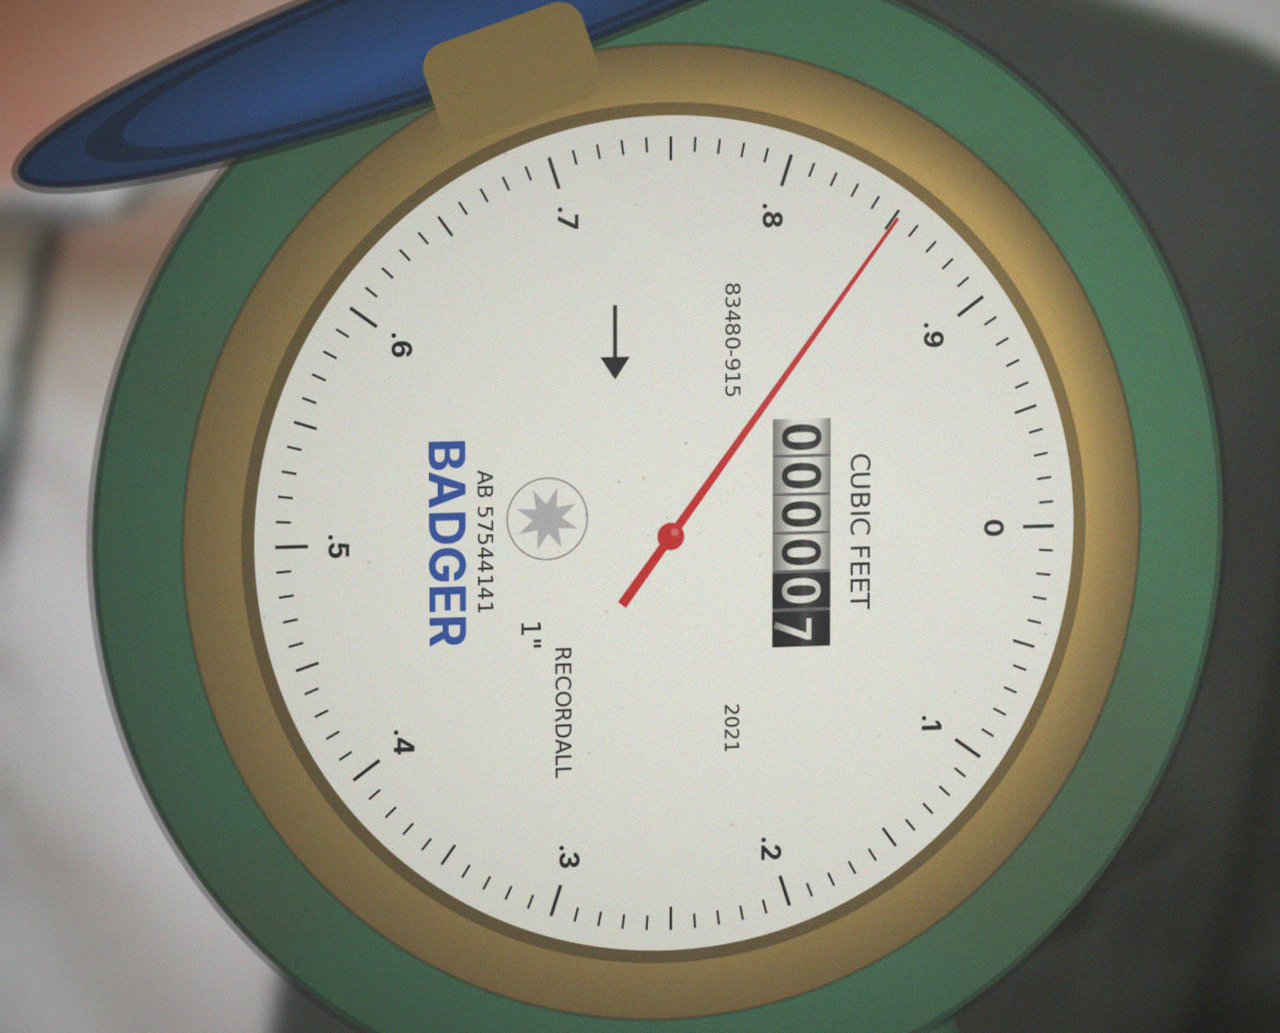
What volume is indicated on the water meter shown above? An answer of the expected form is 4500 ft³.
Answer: 6.85 ft³
